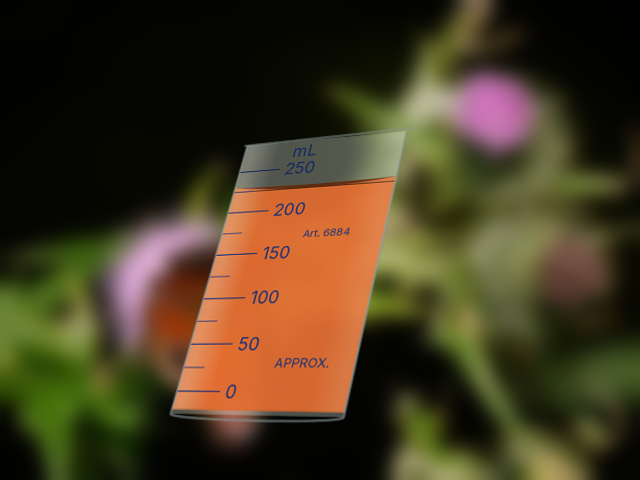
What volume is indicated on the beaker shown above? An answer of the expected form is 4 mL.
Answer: 225 mL
